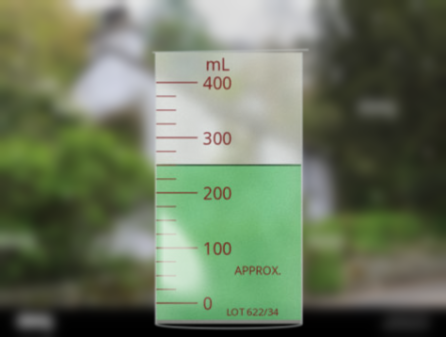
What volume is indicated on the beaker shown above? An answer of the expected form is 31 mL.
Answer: 250 mL
